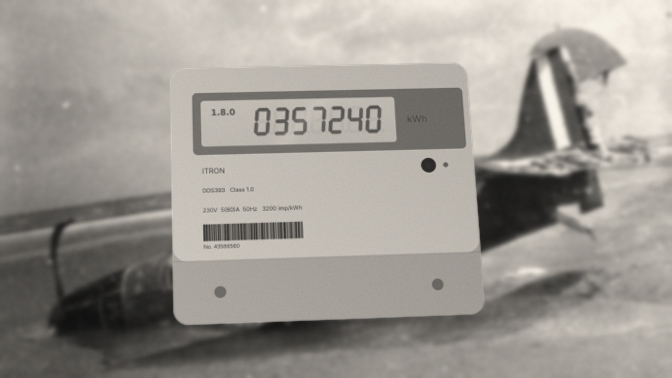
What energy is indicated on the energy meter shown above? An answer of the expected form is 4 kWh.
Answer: 357240 kWh
